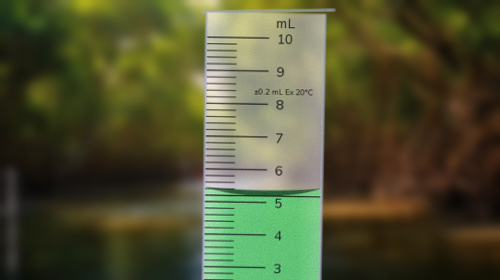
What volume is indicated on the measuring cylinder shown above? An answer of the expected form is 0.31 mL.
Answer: 5.2 mL
